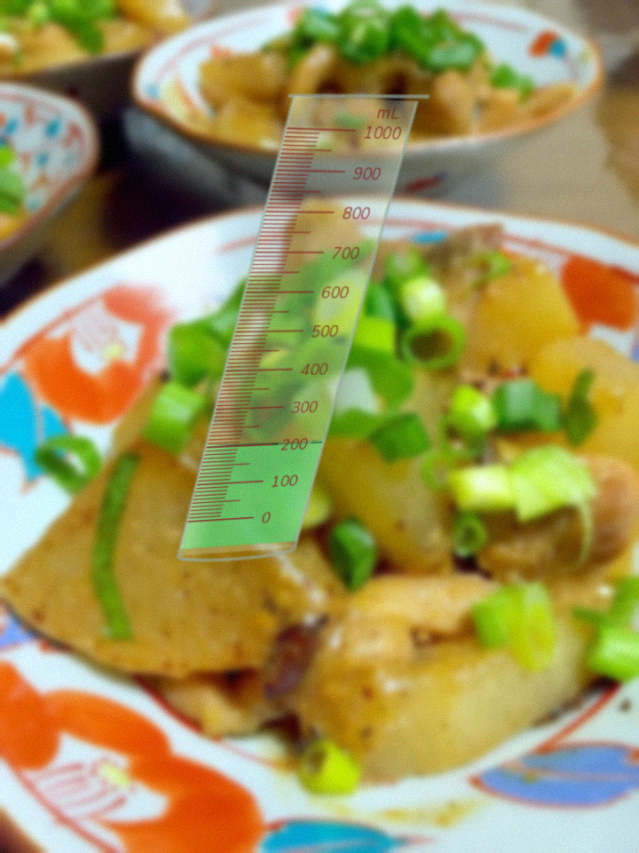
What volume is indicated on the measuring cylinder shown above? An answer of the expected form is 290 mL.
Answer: 200 mL
